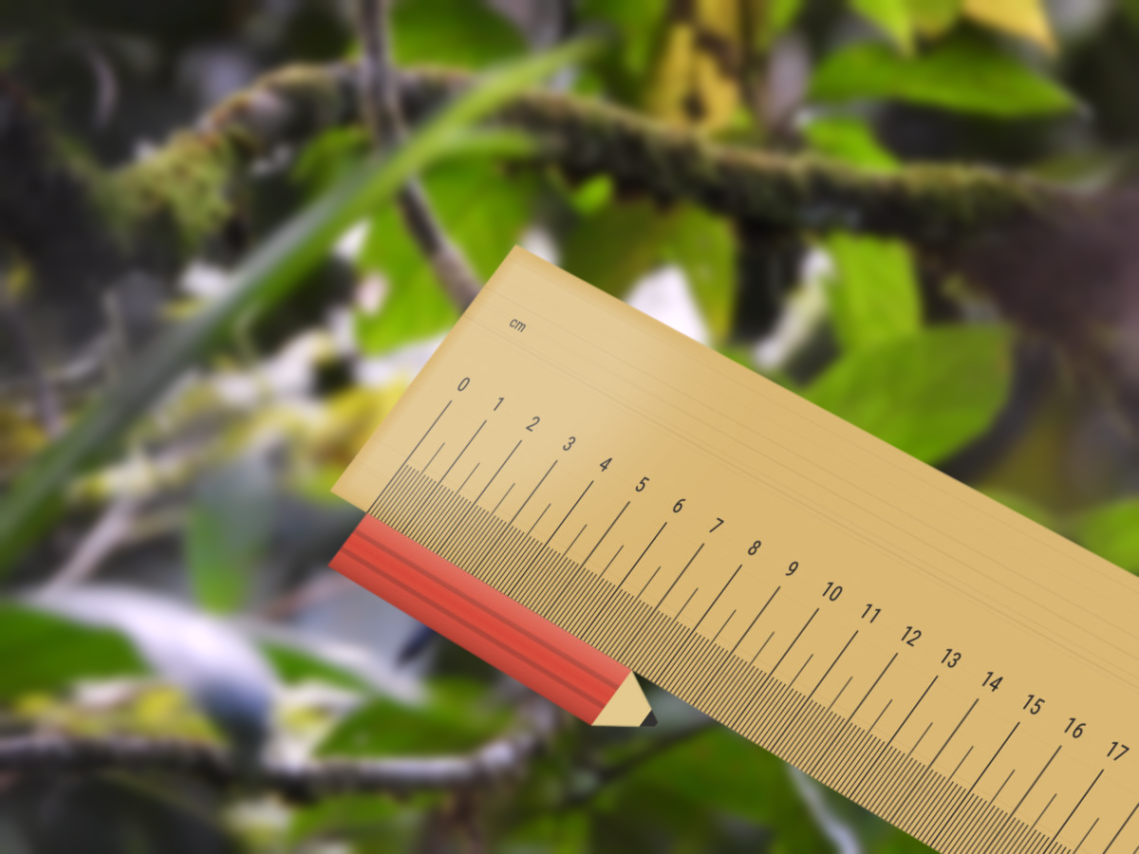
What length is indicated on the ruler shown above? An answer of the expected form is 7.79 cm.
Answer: 8.6 cm
